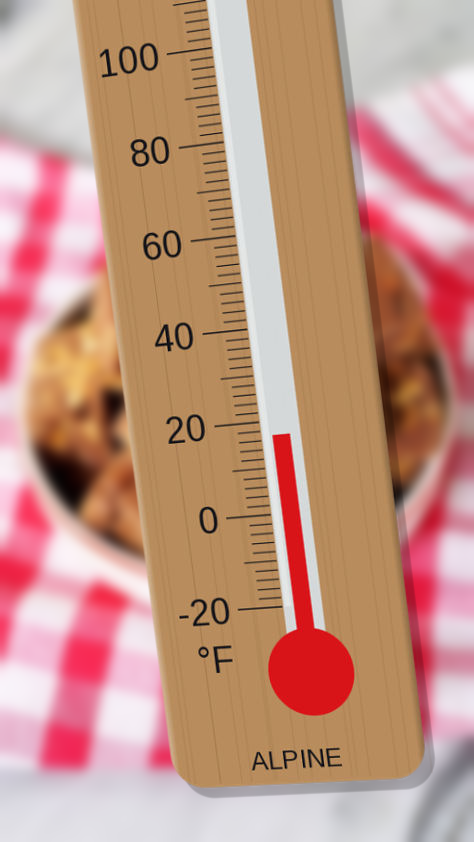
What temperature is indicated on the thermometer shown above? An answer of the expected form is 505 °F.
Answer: 17 °F
